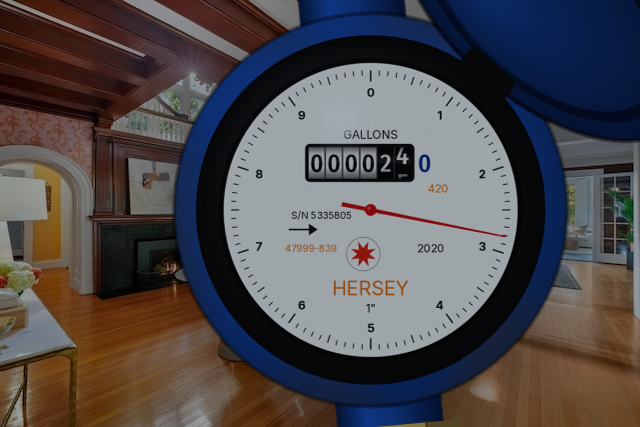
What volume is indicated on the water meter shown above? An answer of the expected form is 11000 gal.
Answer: 242.8 gal
